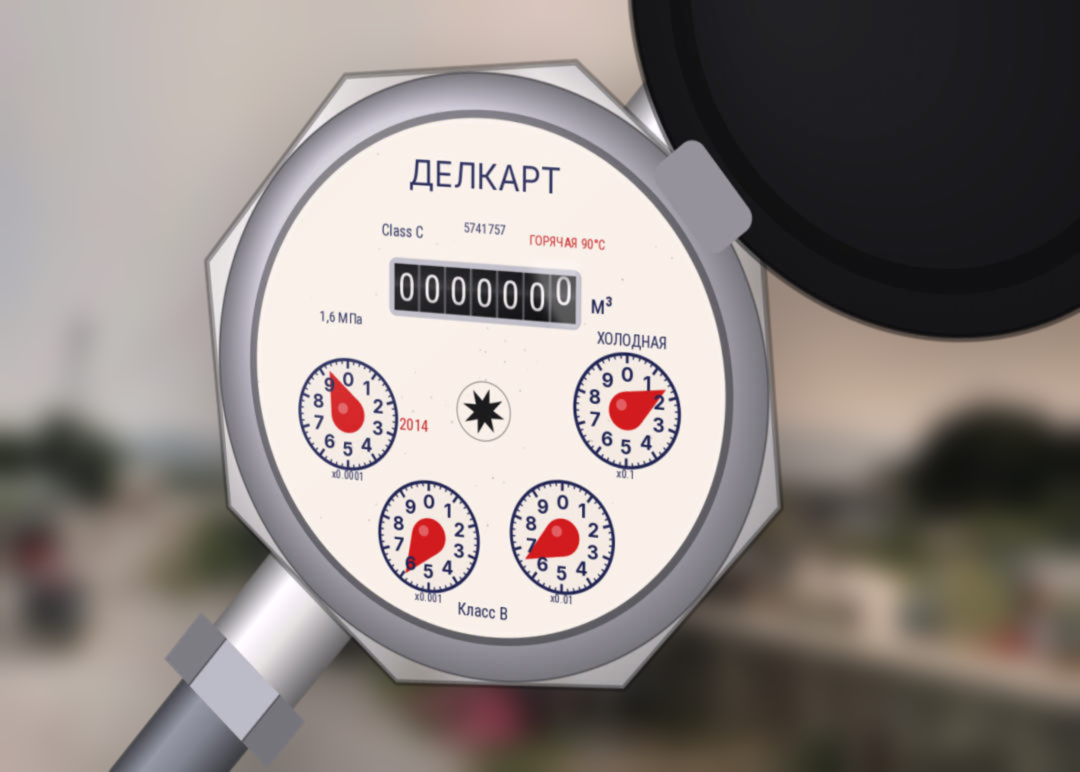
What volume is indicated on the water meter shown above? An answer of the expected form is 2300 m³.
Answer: 0.1659 m³
